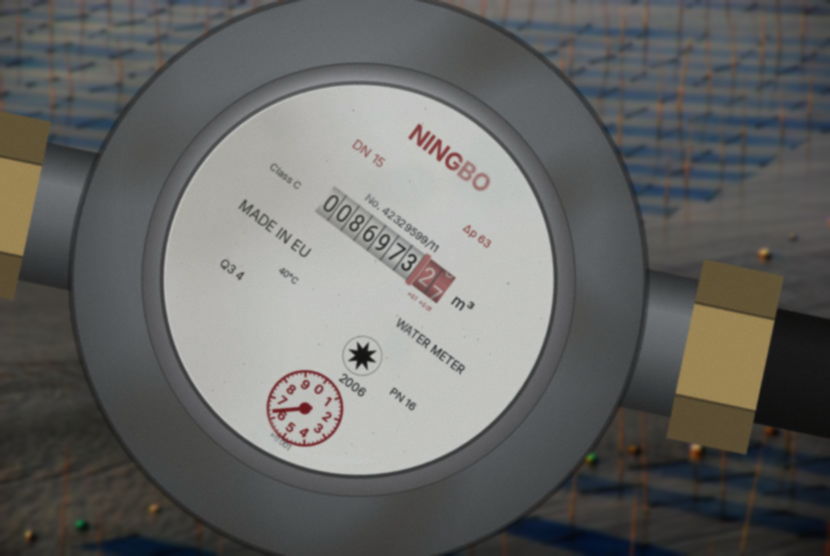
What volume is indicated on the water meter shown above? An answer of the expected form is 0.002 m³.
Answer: 86973.266 m³
